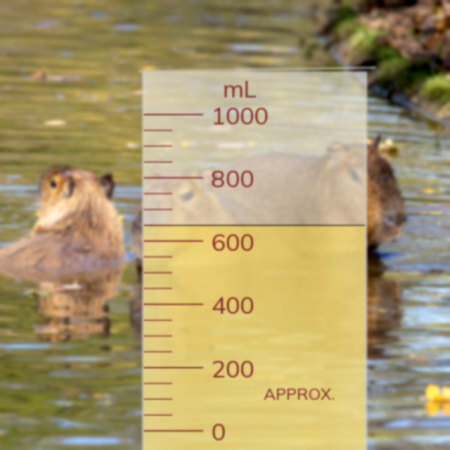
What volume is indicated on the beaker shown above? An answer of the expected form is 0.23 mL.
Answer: 650 mL
